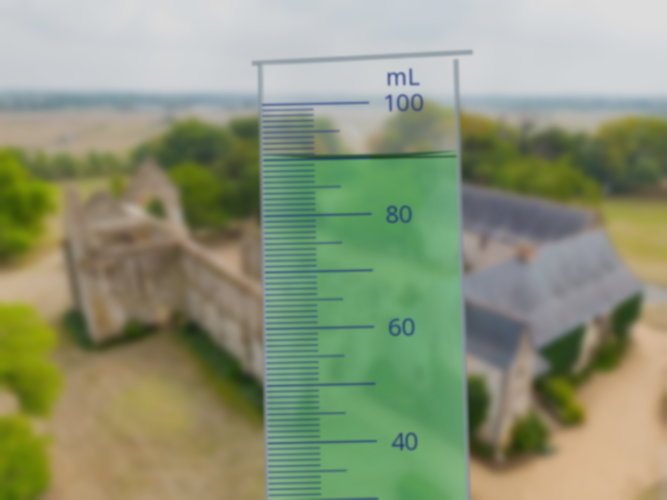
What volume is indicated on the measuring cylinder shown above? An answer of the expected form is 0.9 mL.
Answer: 90 mL
